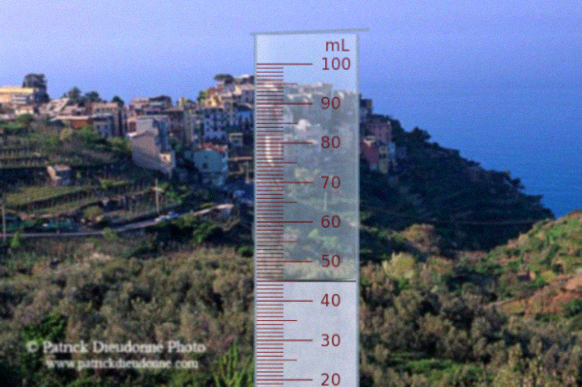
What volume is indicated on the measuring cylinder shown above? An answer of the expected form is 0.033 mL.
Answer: 45 mL
